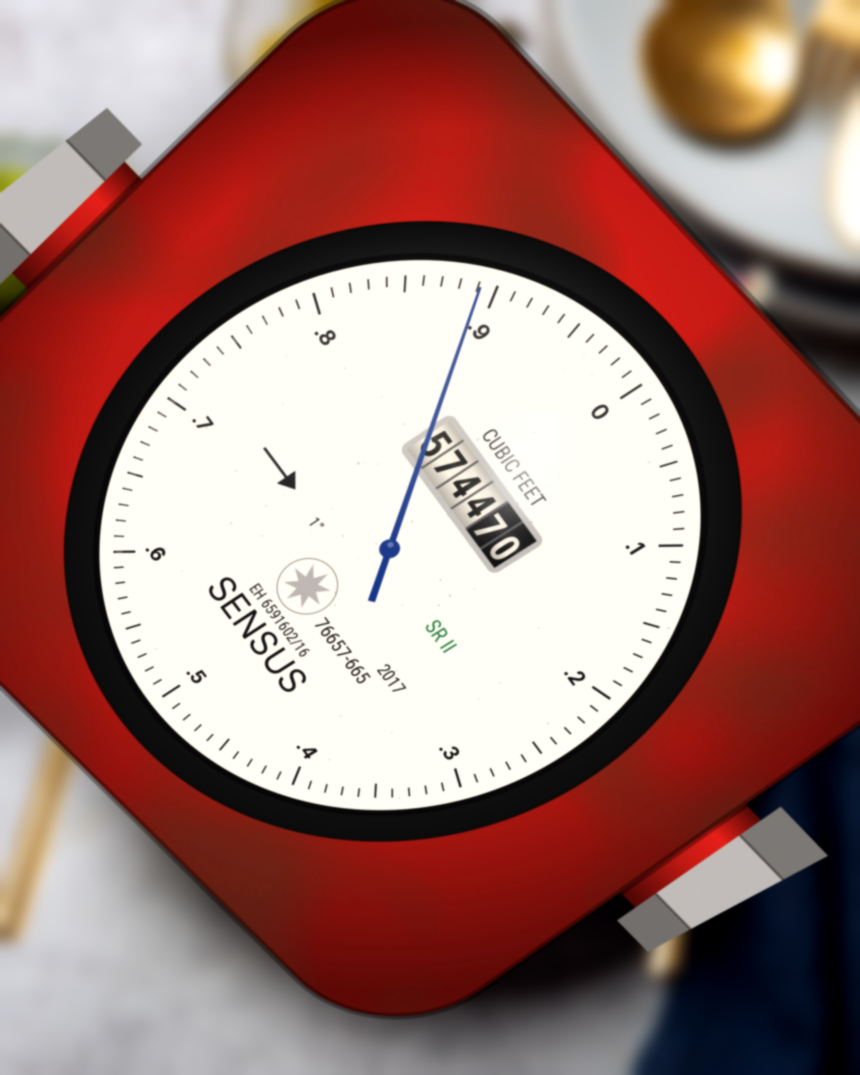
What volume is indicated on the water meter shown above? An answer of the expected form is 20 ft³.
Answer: 574469.89 ft³
